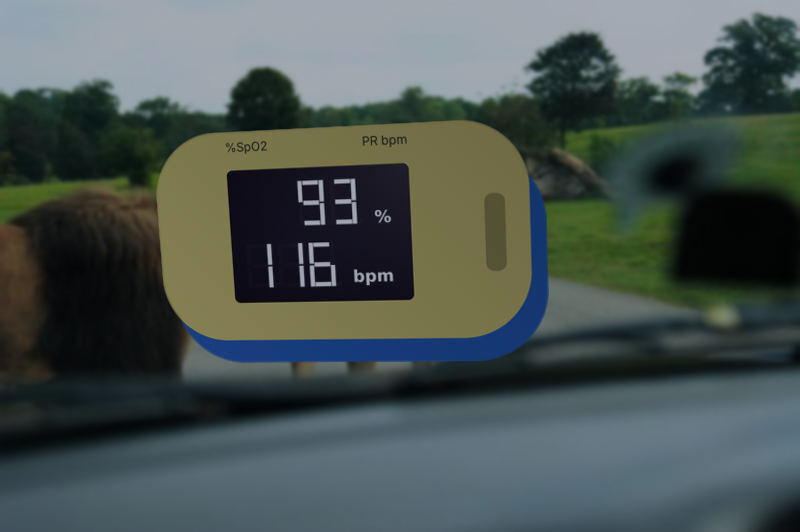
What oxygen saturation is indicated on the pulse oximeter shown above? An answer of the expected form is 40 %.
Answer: 93 %
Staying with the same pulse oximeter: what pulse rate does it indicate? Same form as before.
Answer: 116 bpm
